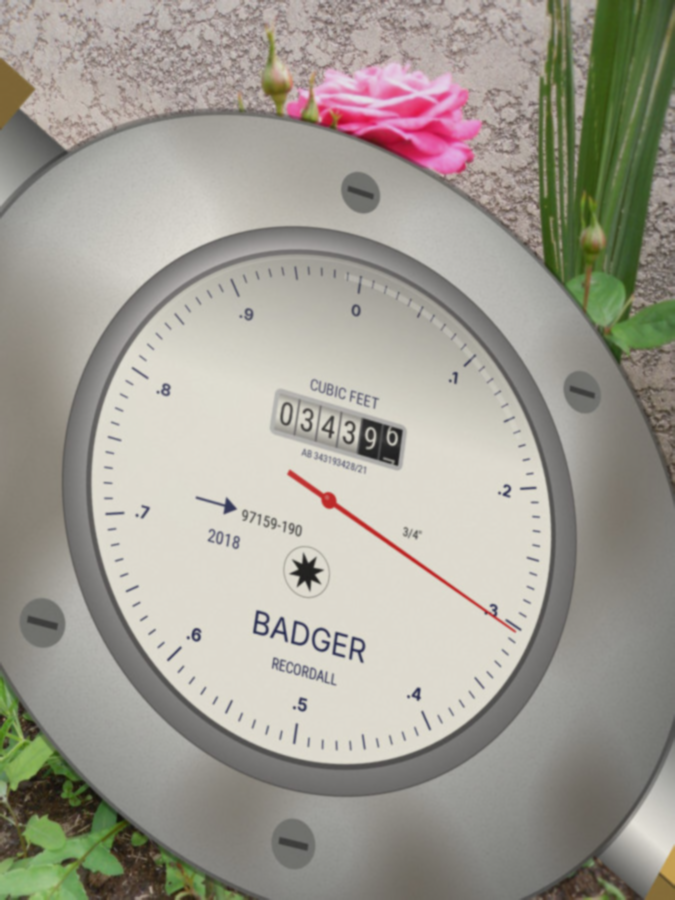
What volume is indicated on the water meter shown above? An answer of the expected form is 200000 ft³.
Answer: 34396.30 ft³
